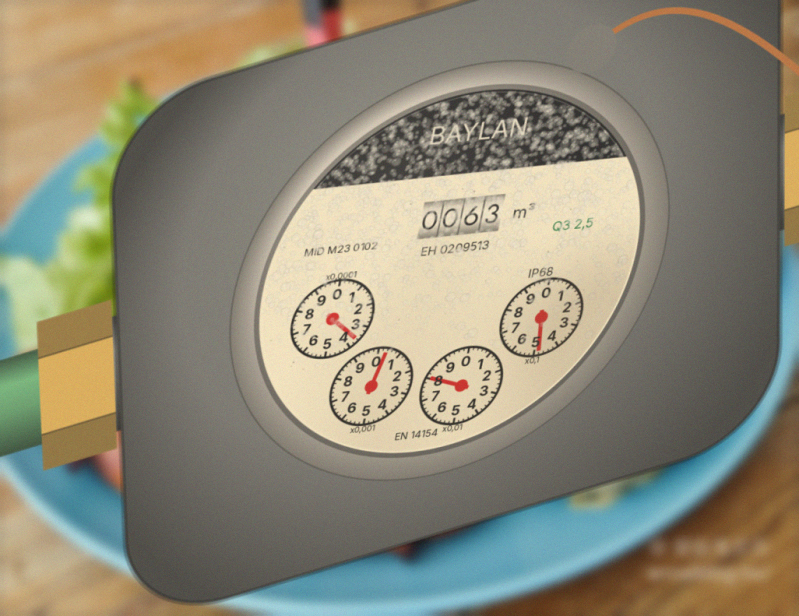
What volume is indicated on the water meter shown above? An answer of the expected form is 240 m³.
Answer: 63.4803 m³
